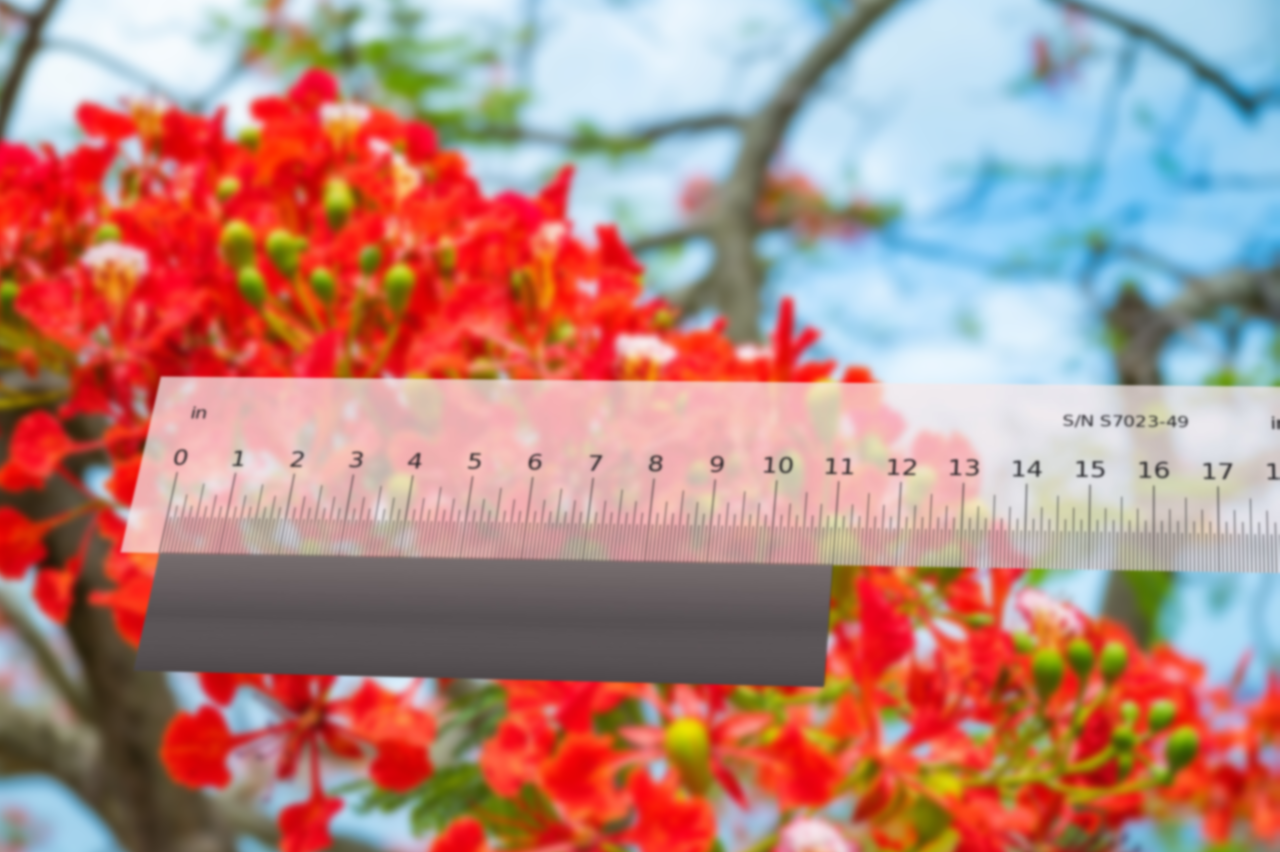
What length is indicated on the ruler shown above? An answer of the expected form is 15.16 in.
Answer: 11 in
